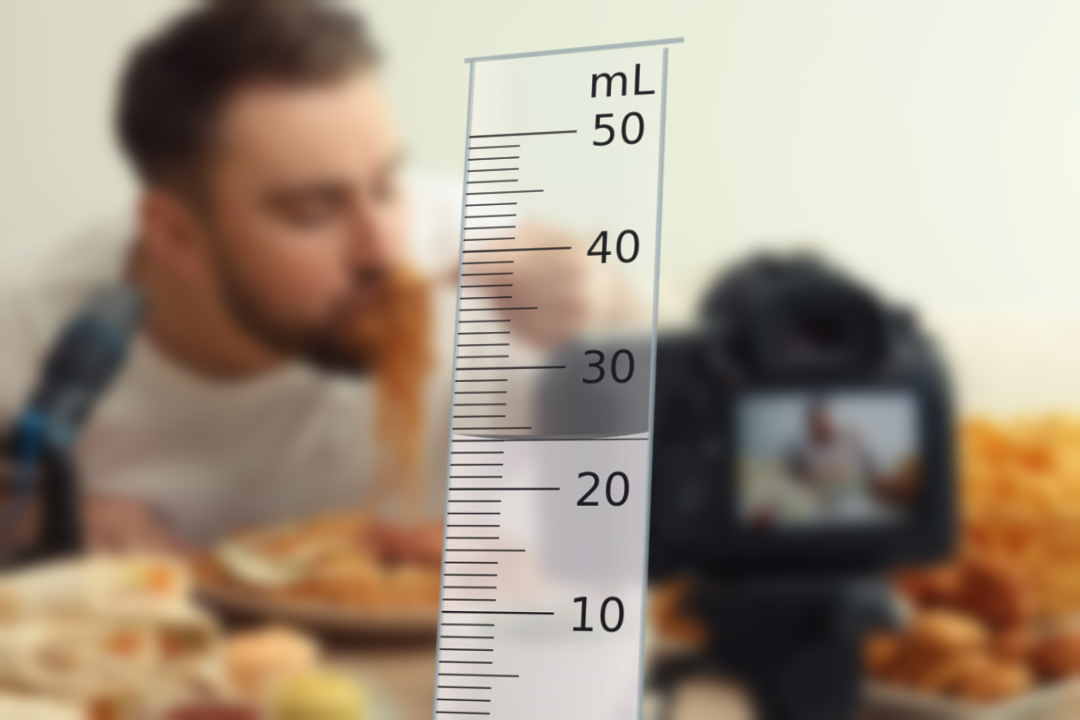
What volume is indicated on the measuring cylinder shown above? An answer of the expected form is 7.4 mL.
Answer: 24 mL
